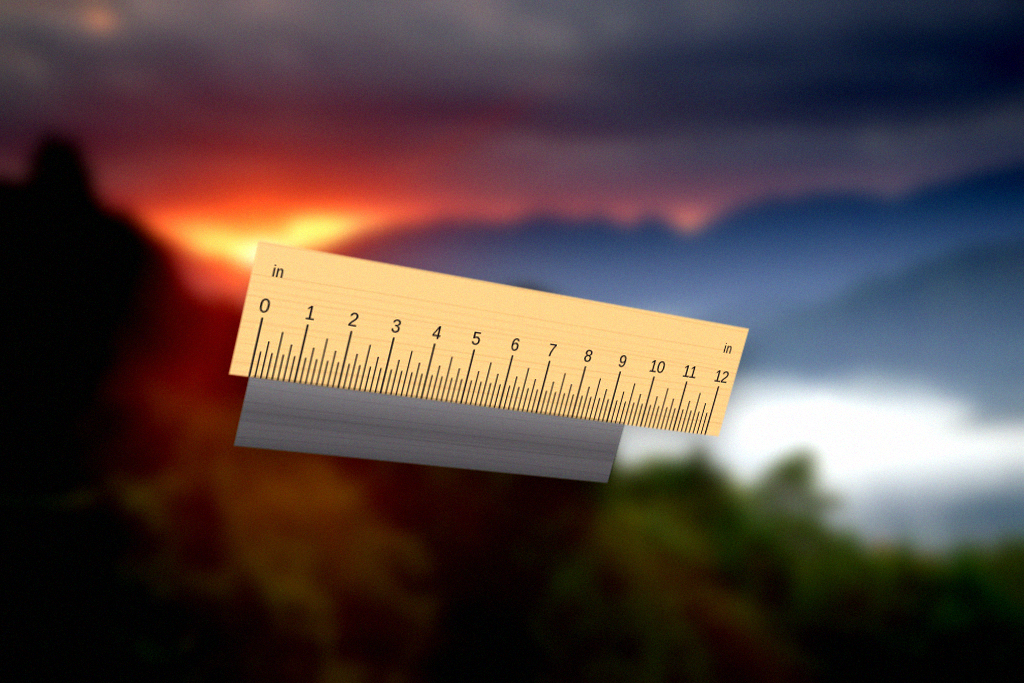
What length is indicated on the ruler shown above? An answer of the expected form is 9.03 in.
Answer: 9.5 in
